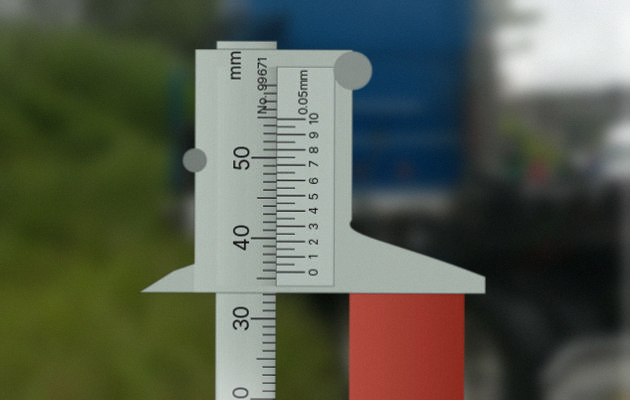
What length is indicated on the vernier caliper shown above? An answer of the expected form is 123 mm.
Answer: 35.8 mm
